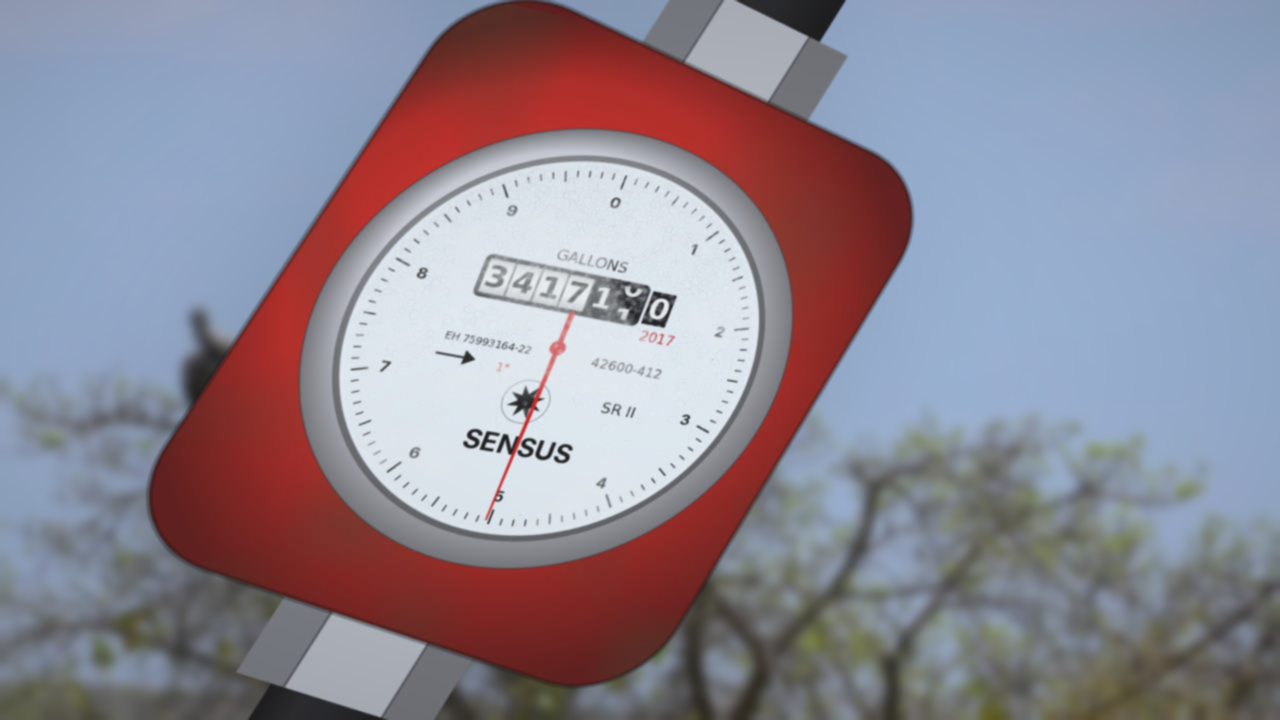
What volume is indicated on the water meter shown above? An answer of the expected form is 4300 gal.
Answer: 3417105.0 gal
